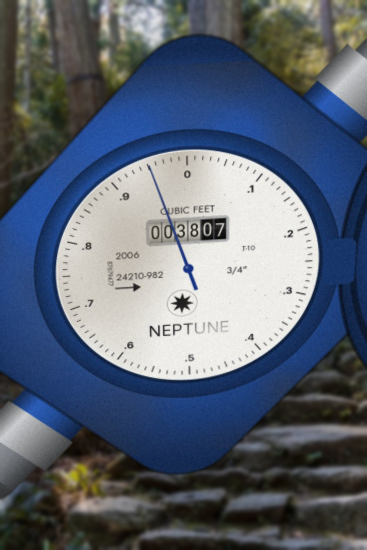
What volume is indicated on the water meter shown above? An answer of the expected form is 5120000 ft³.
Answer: 3806.95 ft³
